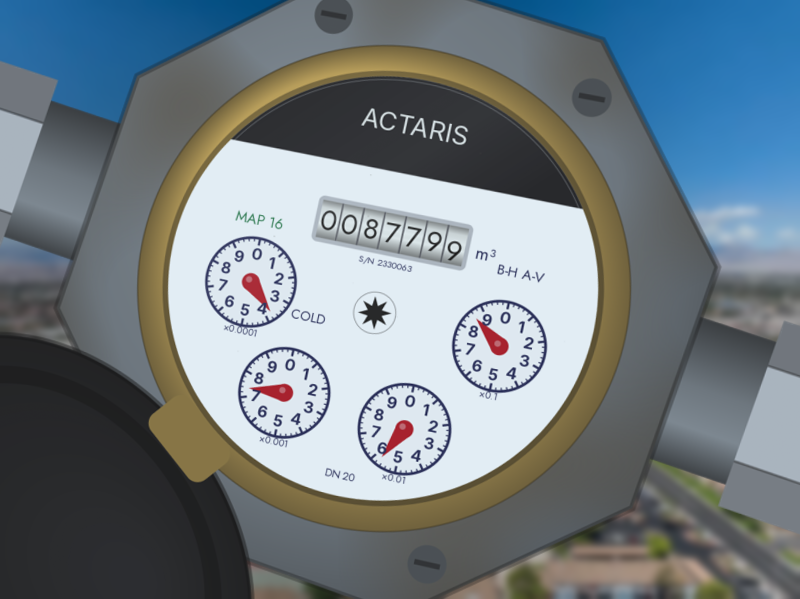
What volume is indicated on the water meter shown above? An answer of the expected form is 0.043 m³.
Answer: 87798.8573 m³
